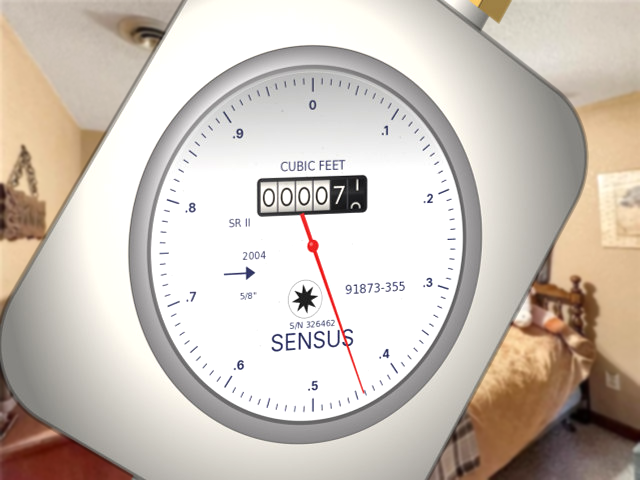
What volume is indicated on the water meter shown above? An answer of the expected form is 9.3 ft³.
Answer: 71.44 ft³
